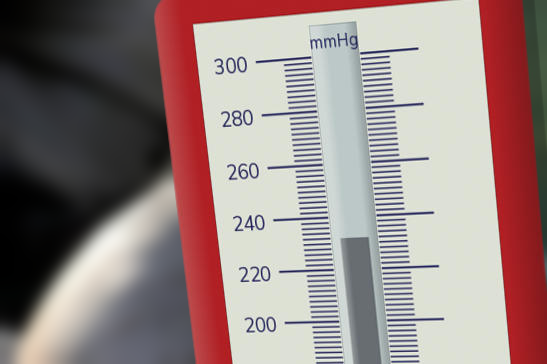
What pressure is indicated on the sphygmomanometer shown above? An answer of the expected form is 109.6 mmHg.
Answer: 232 mmHg
